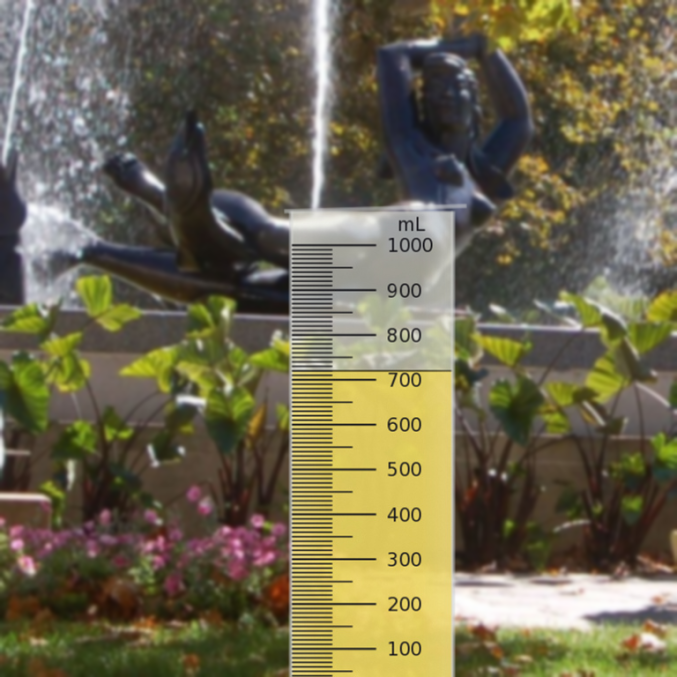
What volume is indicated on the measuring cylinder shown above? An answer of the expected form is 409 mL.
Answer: 720 mL
